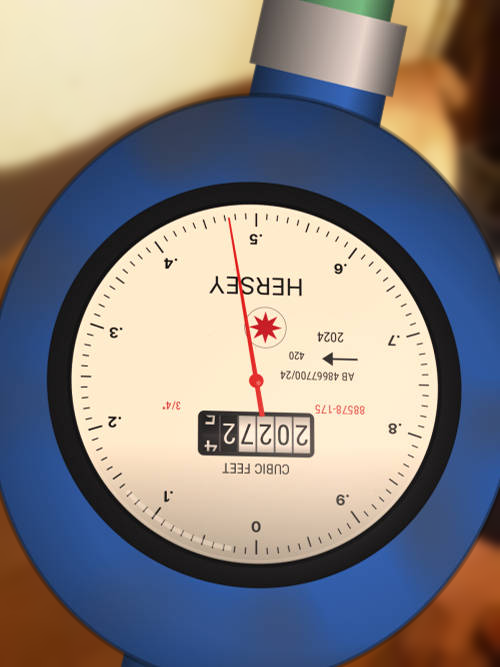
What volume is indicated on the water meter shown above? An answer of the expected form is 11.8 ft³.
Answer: 202724.47 ft³
